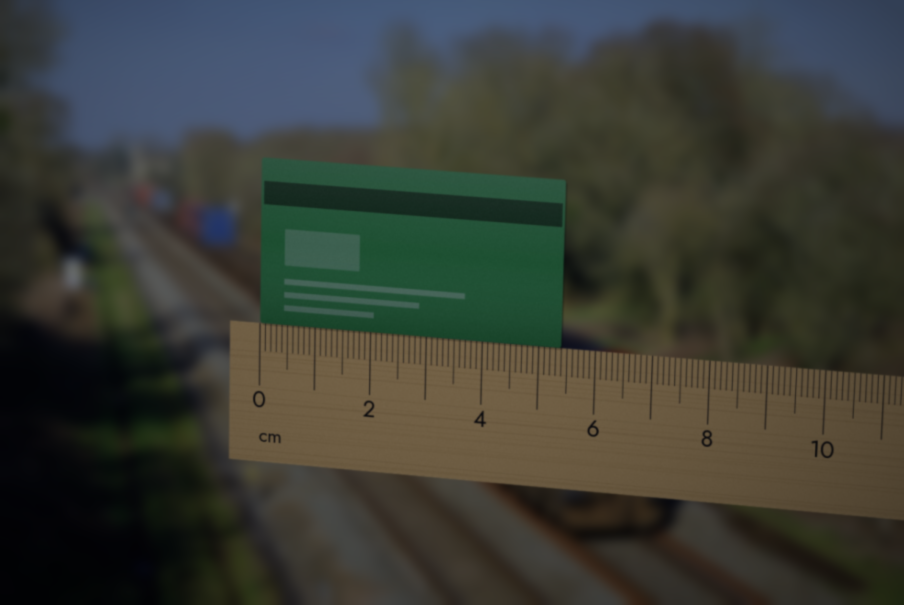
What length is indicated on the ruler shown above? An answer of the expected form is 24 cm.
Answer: 5.4 cm
